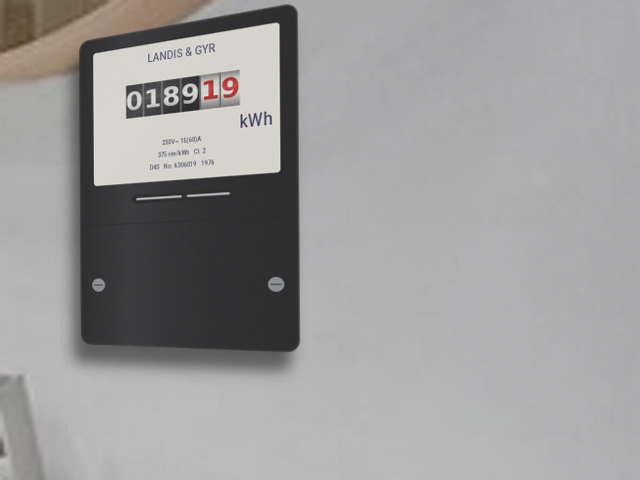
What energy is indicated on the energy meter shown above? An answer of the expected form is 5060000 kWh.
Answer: 189.19 kWh
